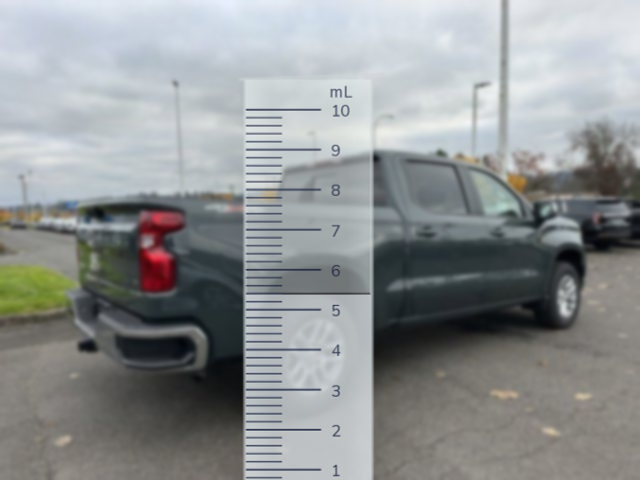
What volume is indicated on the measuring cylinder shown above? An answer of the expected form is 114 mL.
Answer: 5.4 mL
